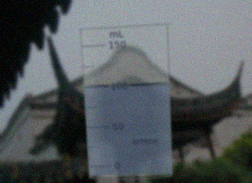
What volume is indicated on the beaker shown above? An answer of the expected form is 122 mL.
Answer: 100 mL
